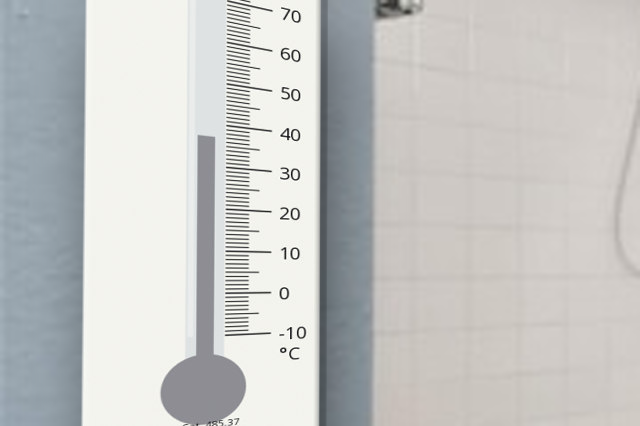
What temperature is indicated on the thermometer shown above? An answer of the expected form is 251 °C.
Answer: 37 °C
